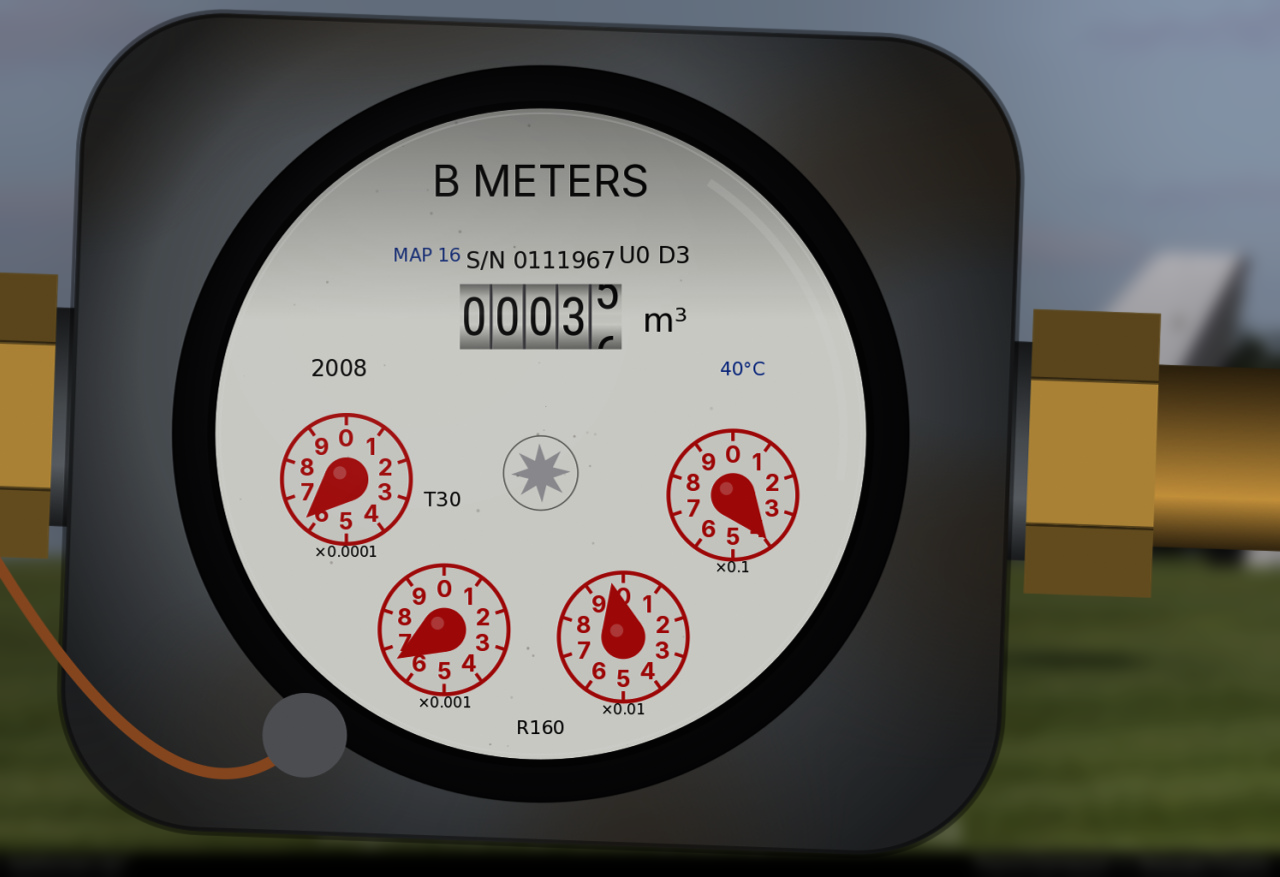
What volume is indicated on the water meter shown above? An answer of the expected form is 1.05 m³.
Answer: 35.3966 m³
